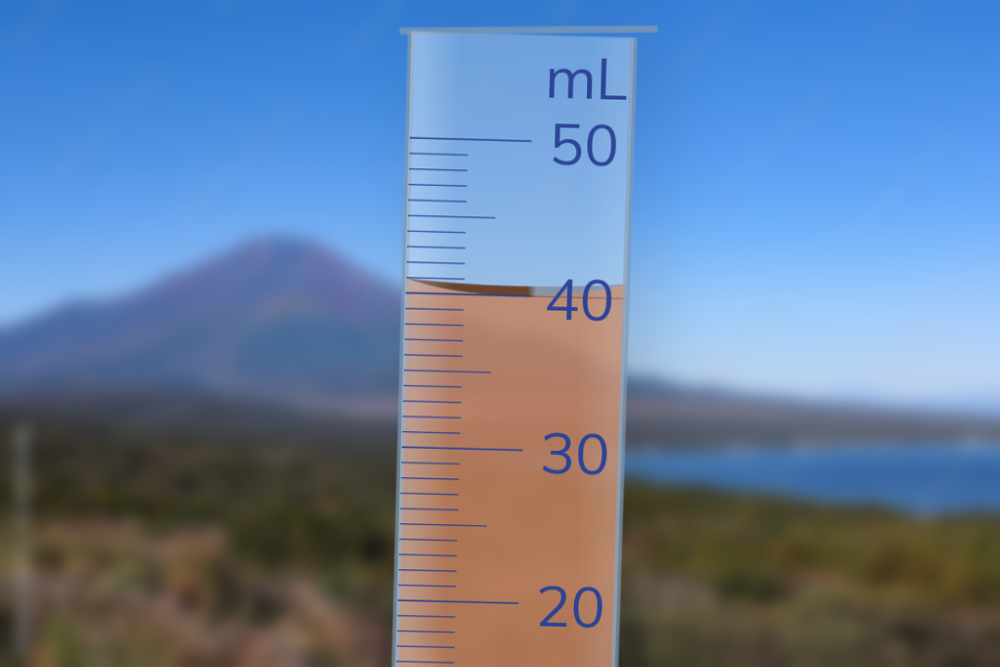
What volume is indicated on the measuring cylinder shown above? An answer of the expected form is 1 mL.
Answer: 40 mL
